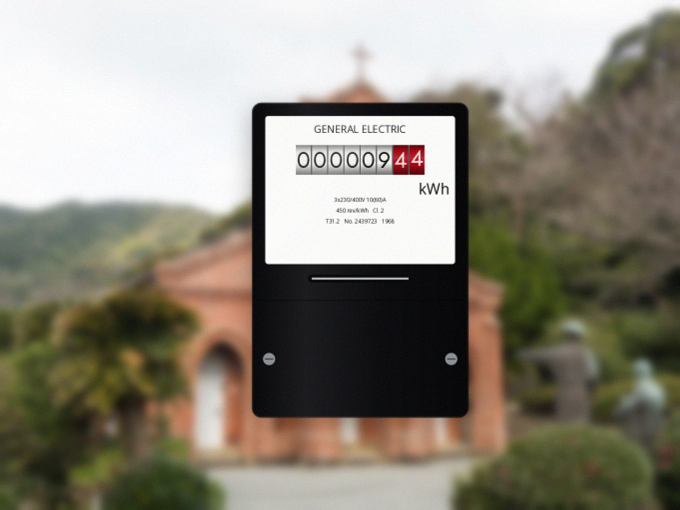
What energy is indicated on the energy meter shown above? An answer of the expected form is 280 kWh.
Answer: 9.44 kWh
